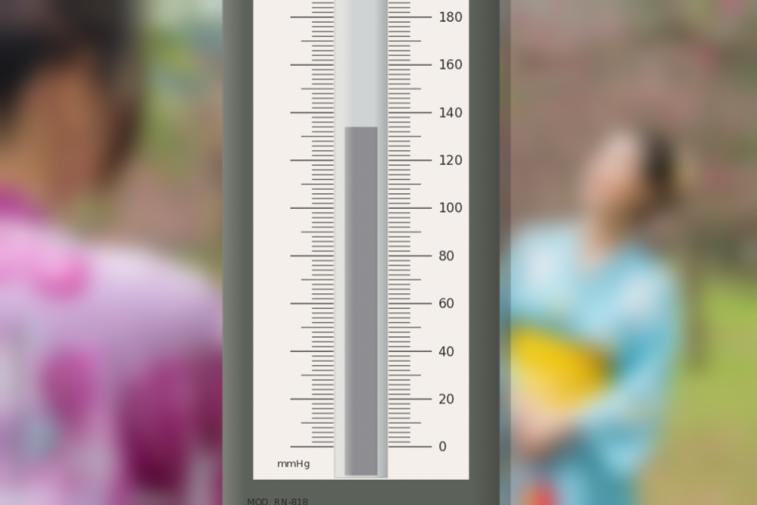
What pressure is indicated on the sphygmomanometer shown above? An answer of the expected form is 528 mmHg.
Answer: 134 mmHg
